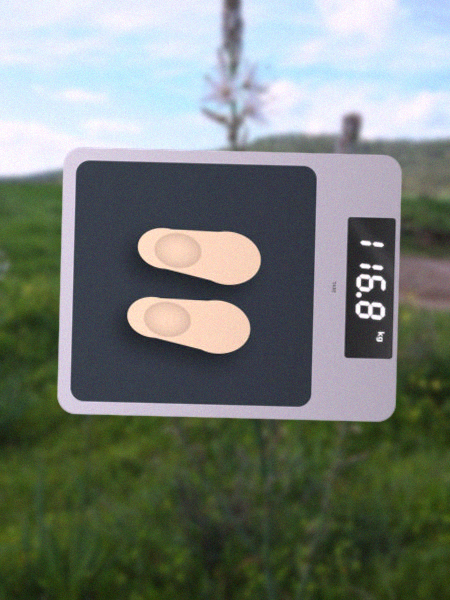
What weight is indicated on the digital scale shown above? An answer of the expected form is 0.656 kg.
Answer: 116.8 kg
